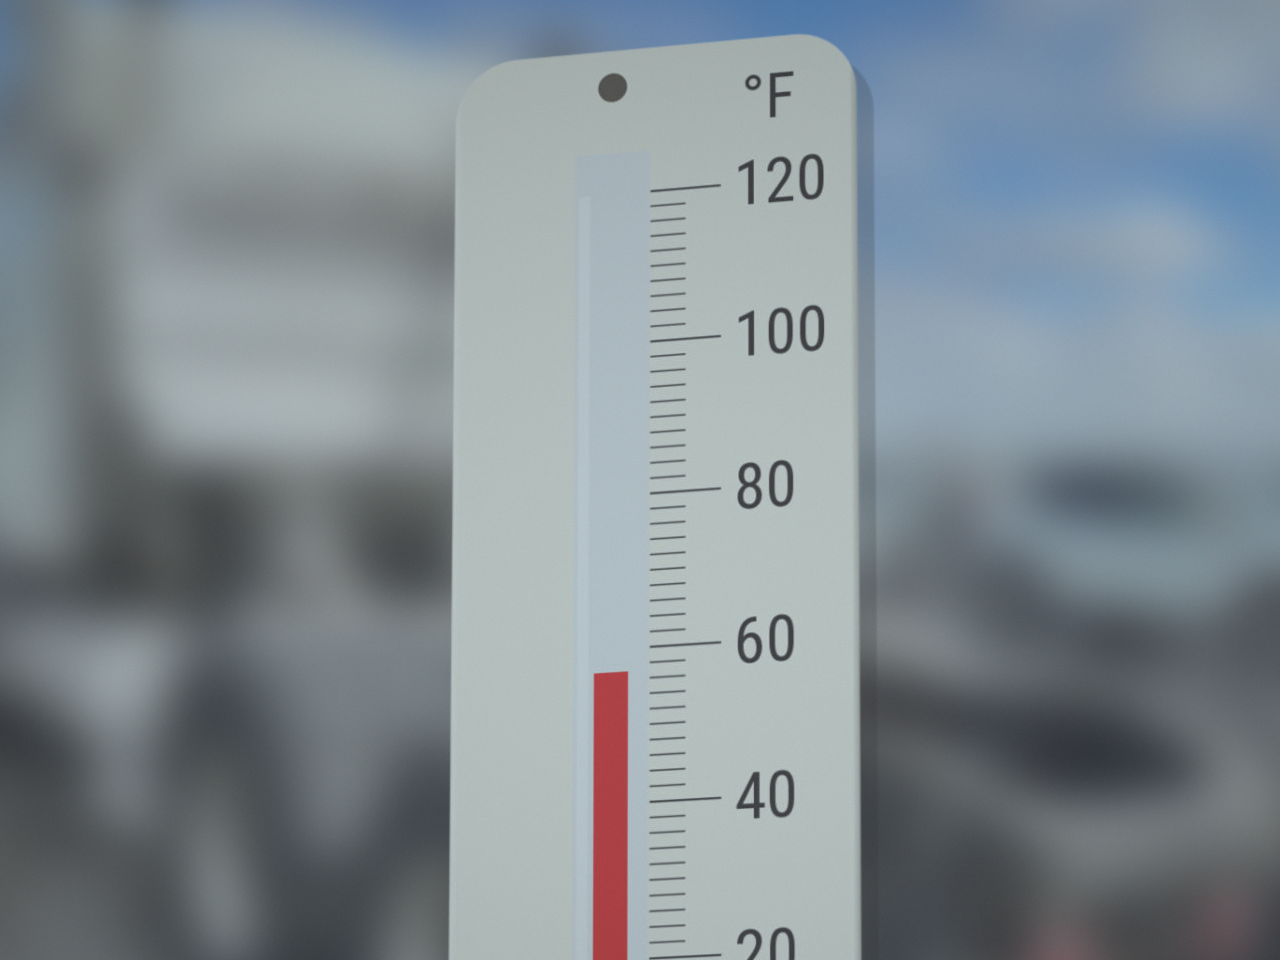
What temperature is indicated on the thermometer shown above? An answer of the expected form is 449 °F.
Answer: 57 °F
